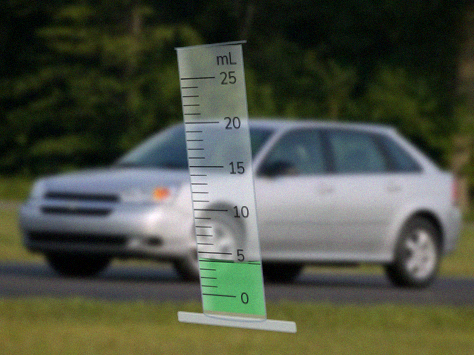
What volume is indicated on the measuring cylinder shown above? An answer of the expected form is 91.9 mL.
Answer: 4 mL
